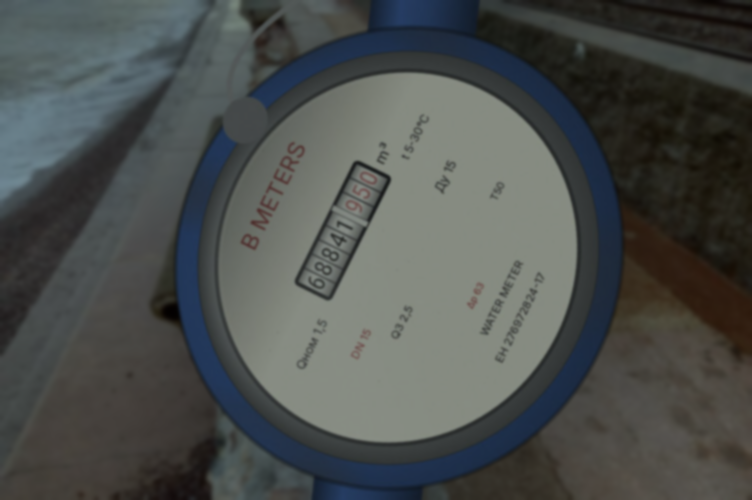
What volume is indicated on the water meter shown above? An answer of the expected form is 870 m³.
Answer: 68841.950 m³
